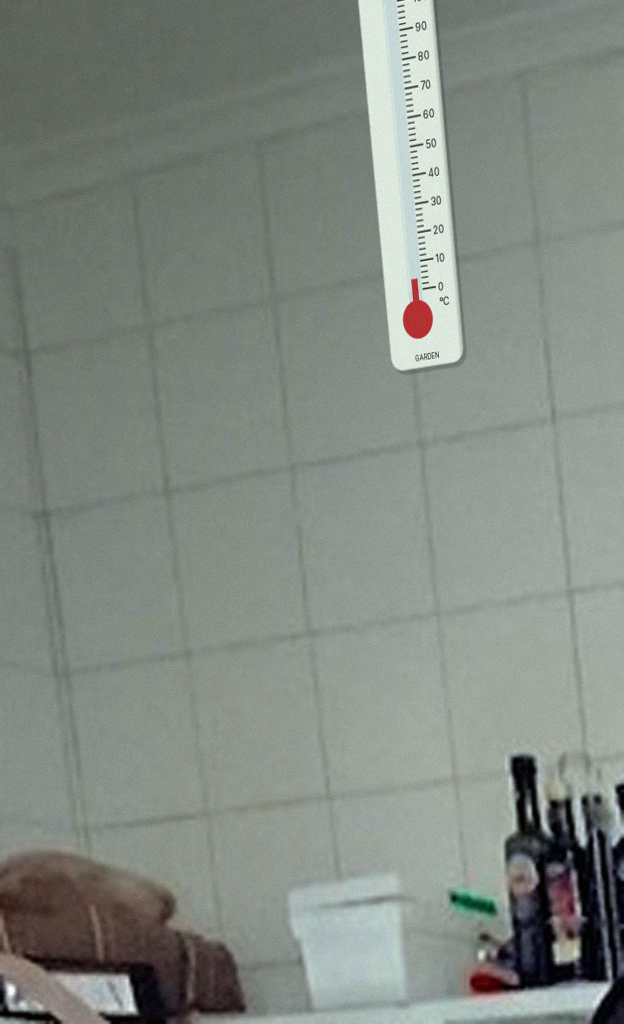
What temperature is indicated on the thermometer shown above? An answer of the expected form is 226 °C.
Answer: 4 °C
